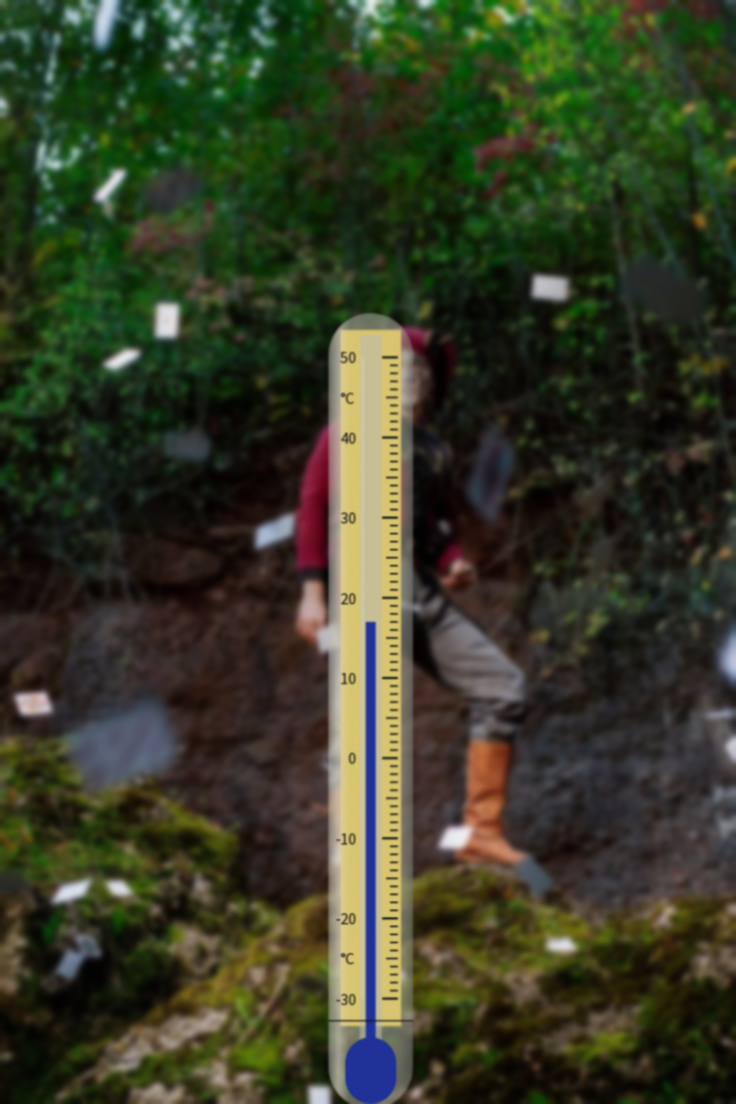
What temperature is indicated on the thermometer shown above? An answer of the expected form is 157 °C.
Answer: 17 °C
